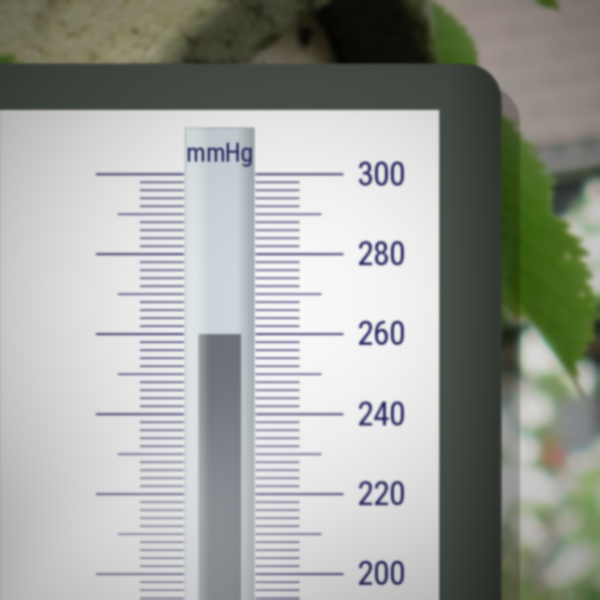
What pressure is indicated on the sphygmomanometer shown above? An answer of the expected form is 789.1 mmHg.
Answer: 260 mmHg
